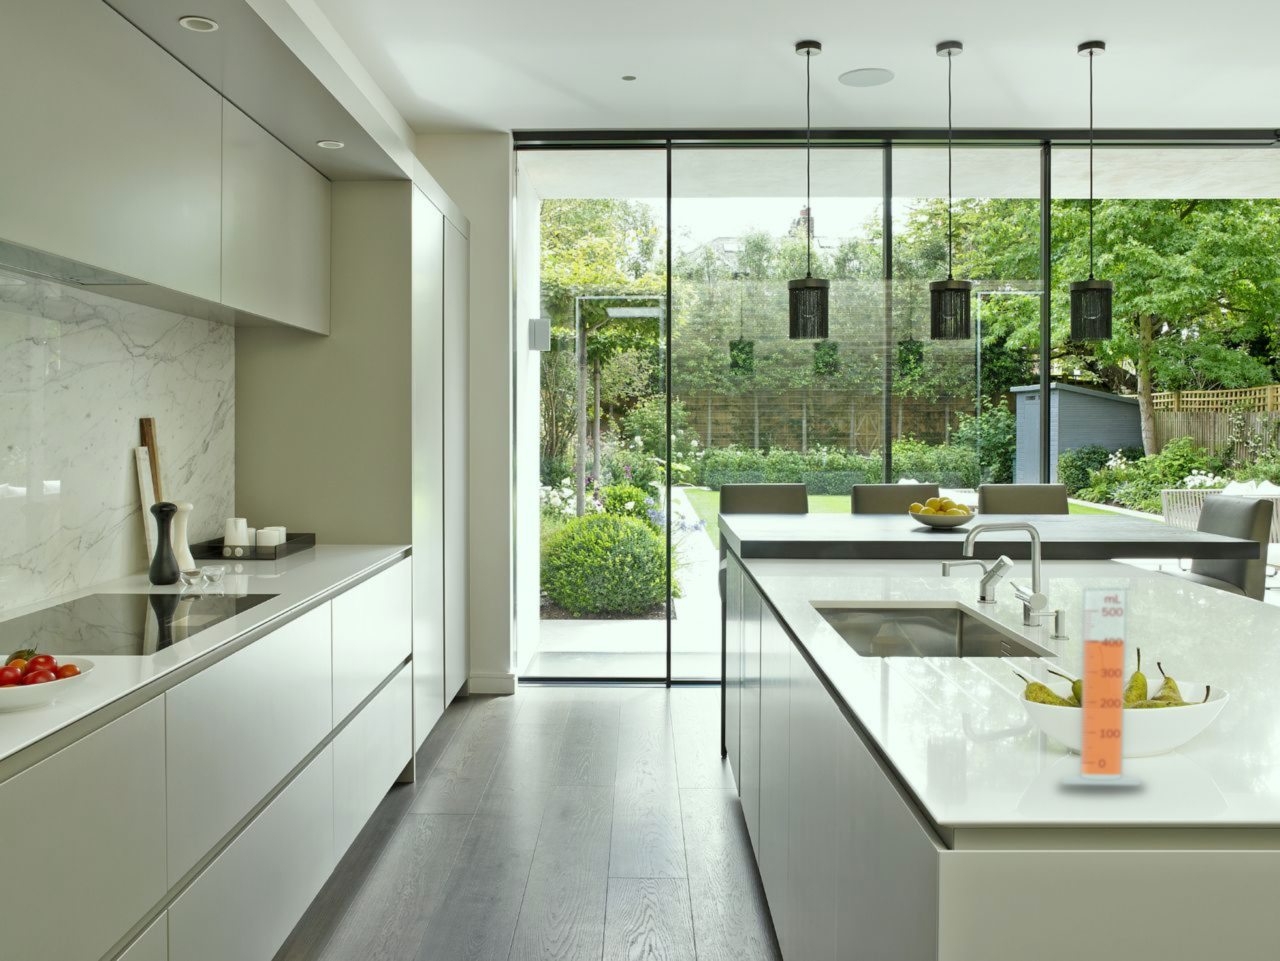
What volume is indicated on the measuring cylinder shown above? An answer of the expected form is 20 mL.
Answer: 400 mL
